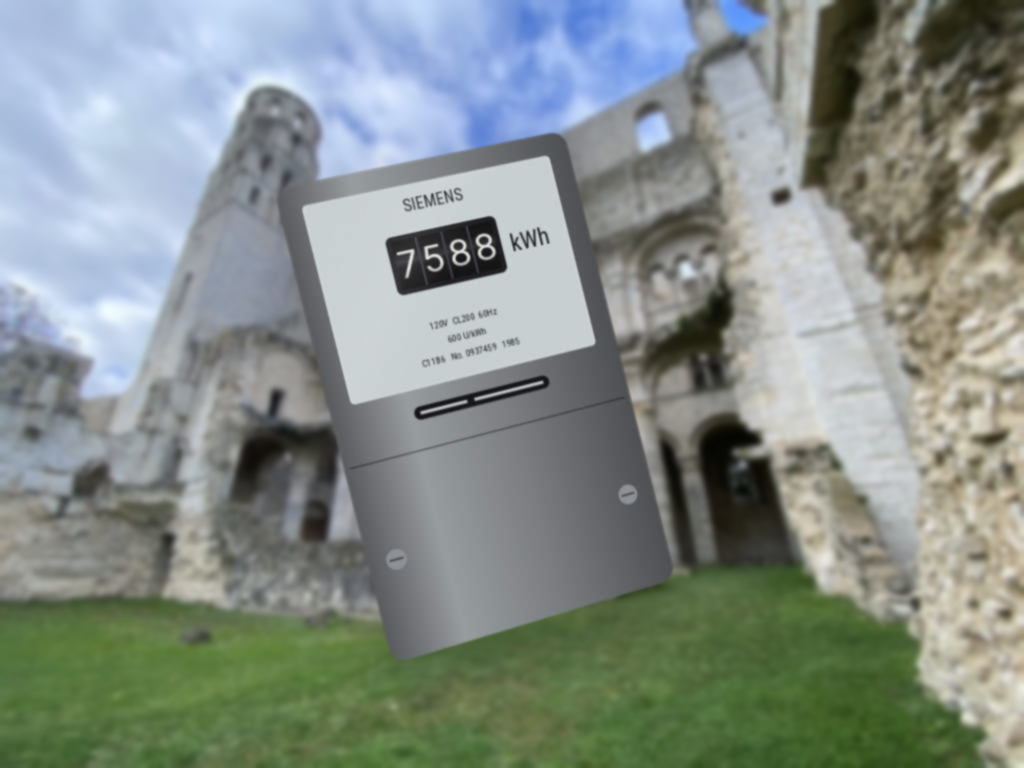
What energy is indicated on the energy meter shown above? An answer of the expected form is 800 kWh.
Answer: 7588 kWh
